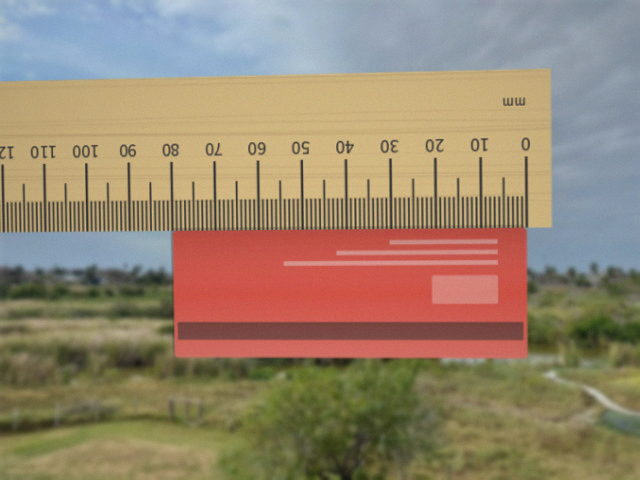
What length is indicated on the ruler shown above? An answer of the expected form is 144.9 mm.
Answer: 80 mm
